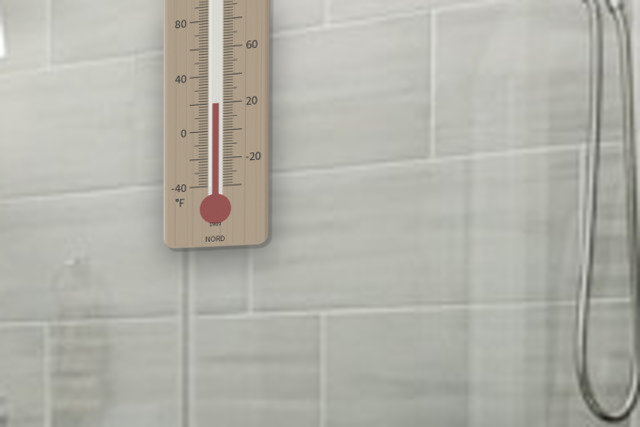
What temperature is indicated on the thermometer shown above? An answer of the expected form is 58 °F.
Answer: 20 °F
